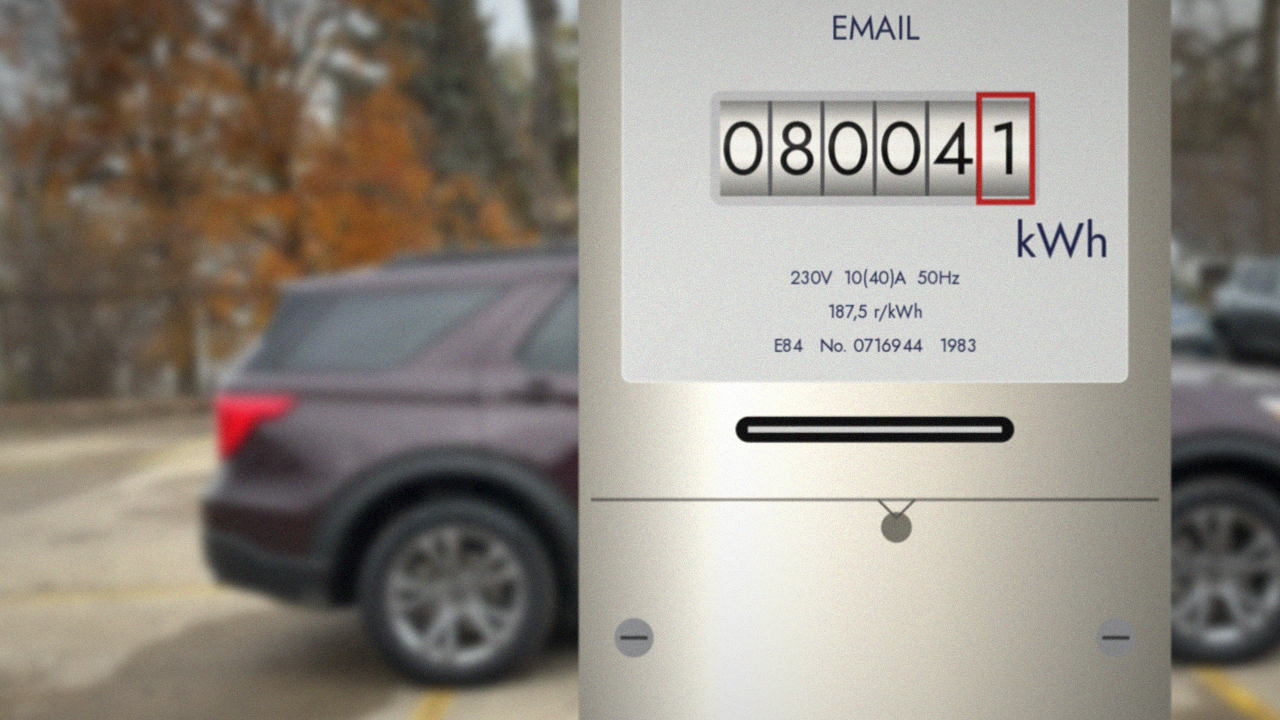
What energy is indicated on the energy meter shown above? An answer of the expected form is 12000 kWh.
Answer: 8004.1 kWh
